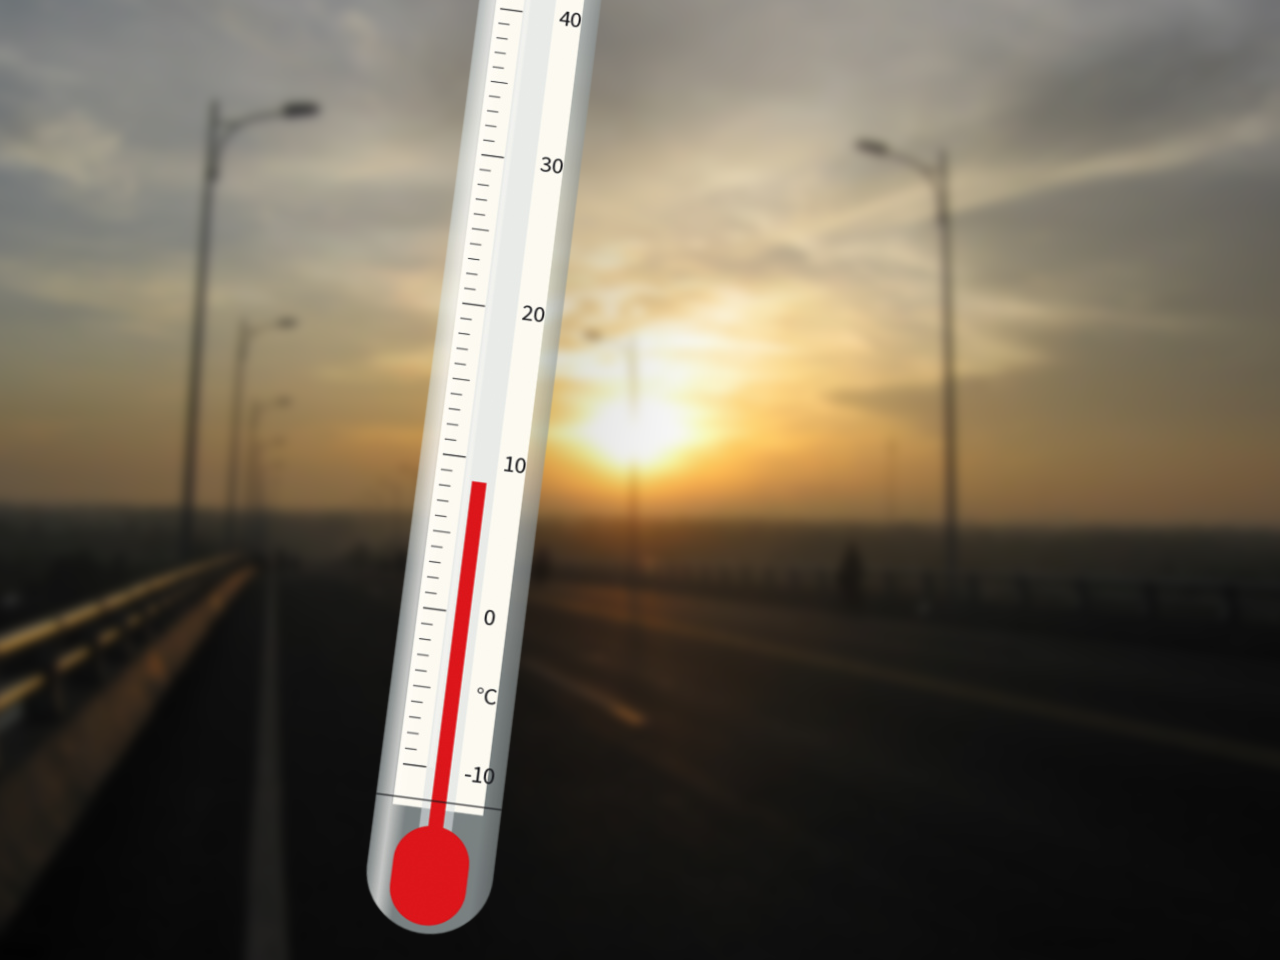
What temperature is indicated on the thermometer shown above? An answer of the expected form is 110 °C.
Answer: 8.5 °C
